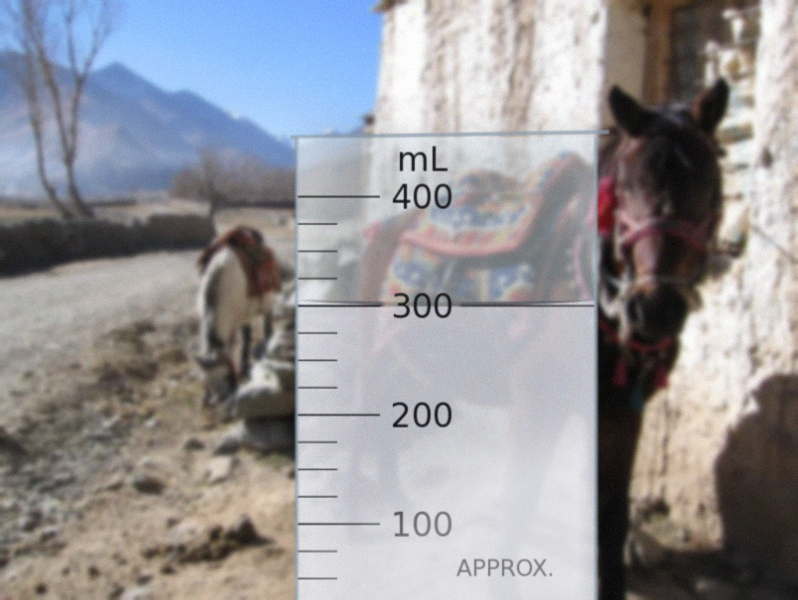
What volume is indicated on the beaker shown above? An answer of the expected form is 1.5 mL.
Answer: 300 mL
